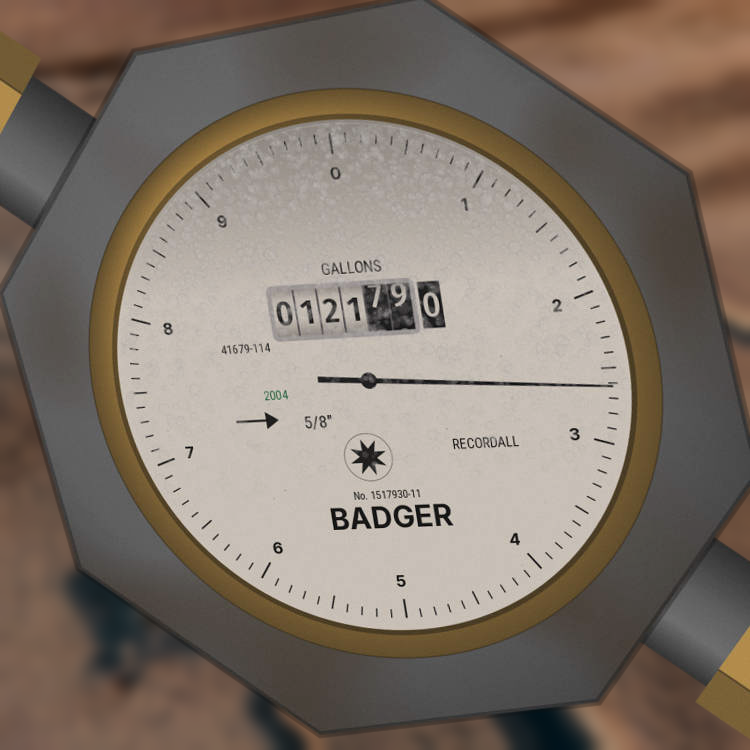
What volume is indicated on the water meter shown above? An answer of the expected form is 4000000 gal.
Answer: 121792.6 gal
